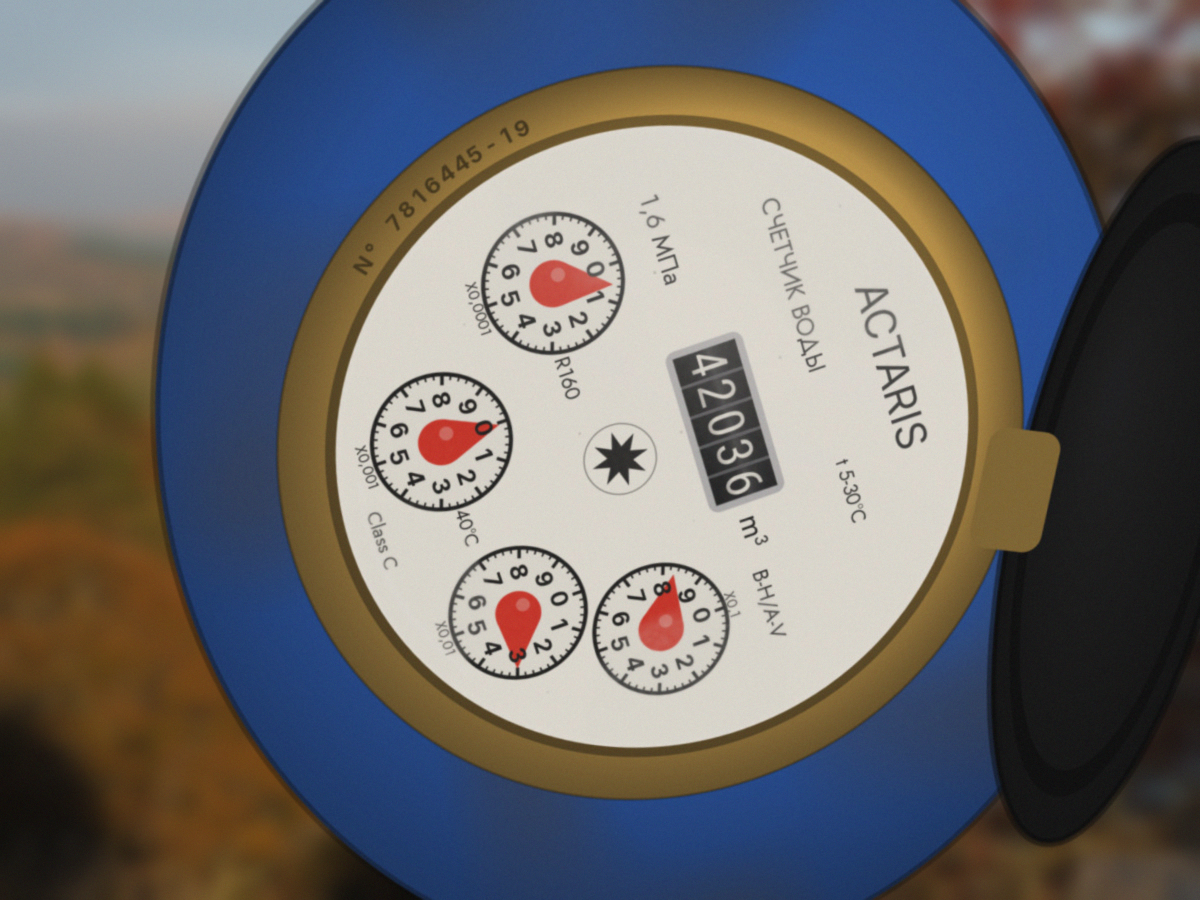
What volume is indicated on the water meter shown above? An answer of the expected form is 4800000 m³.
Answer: 42036.8300 m³
